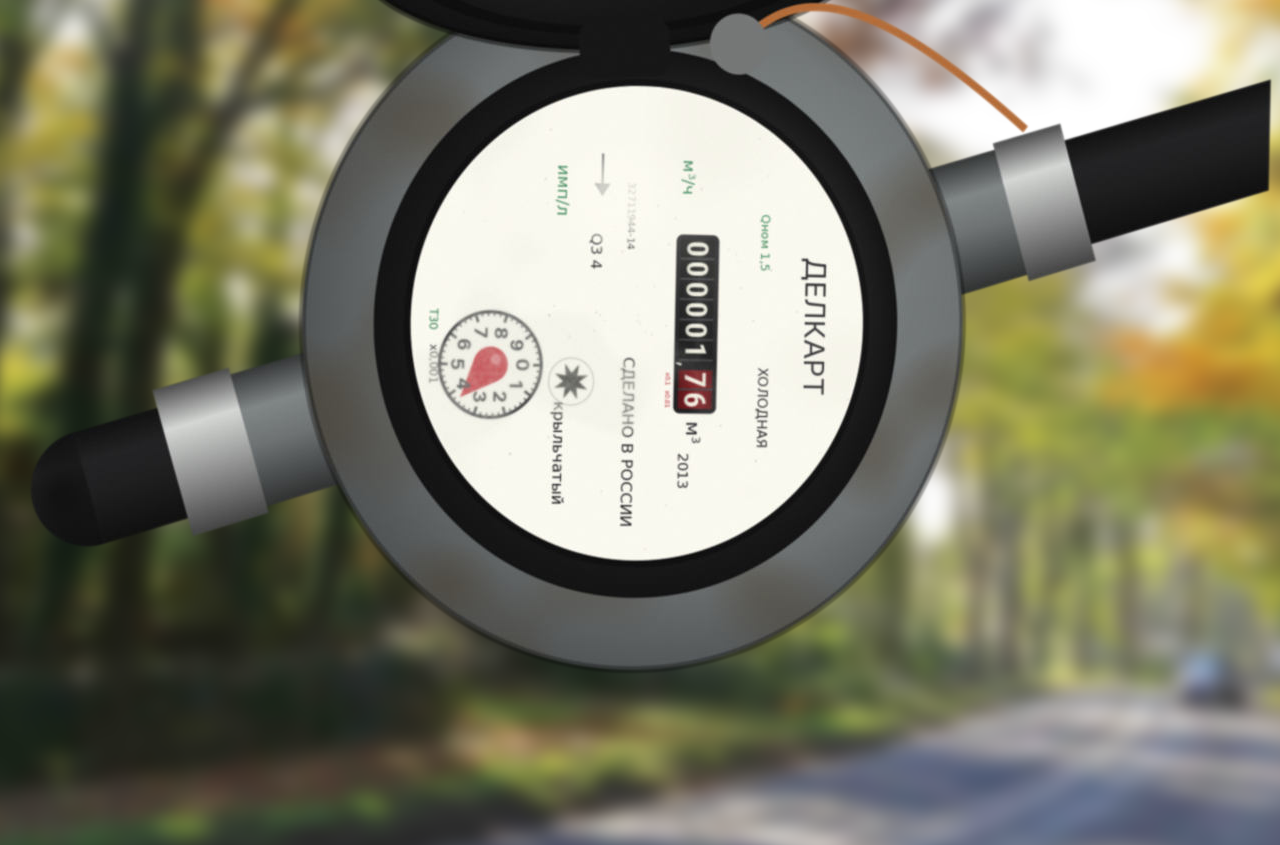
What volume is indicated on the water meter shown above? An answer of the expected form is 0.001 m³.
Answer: 1.763 m³
